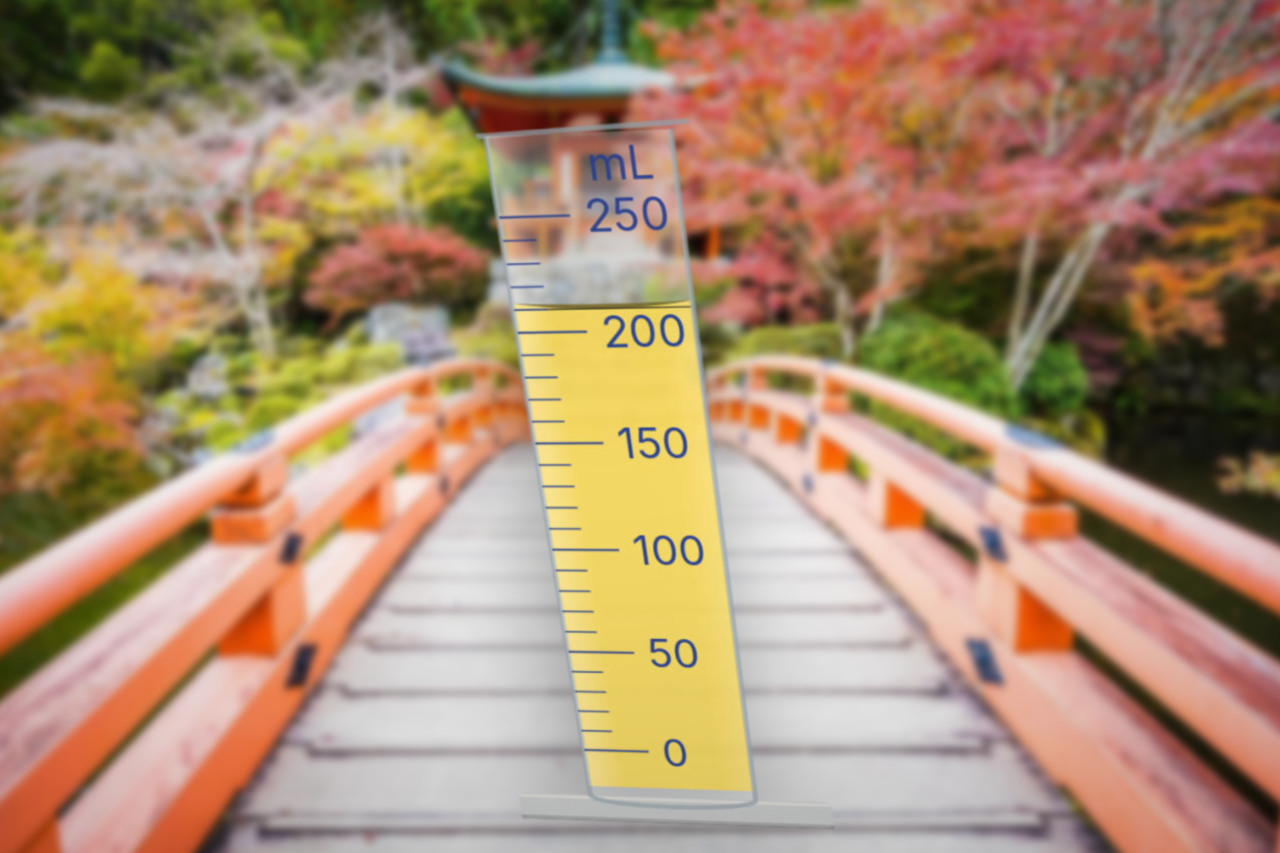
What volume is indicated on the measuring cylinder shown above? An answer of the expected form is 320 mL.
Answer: 210 mL
